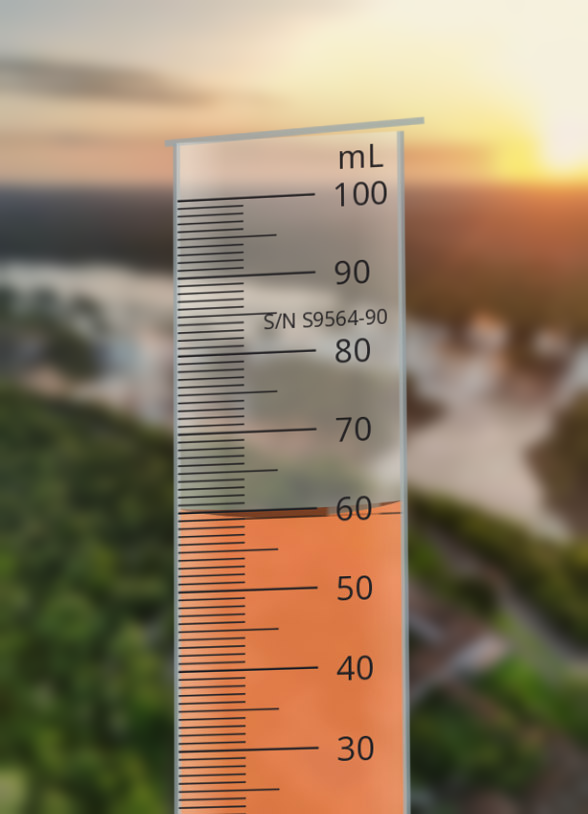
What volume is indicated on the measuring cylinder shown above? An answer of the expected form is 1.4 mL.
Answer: 59 mL
